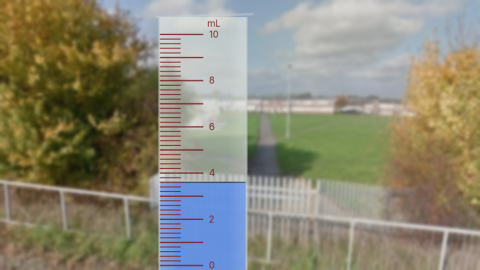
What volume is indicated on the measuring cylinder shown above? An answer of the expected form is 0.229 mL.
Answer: 3.6 mL
